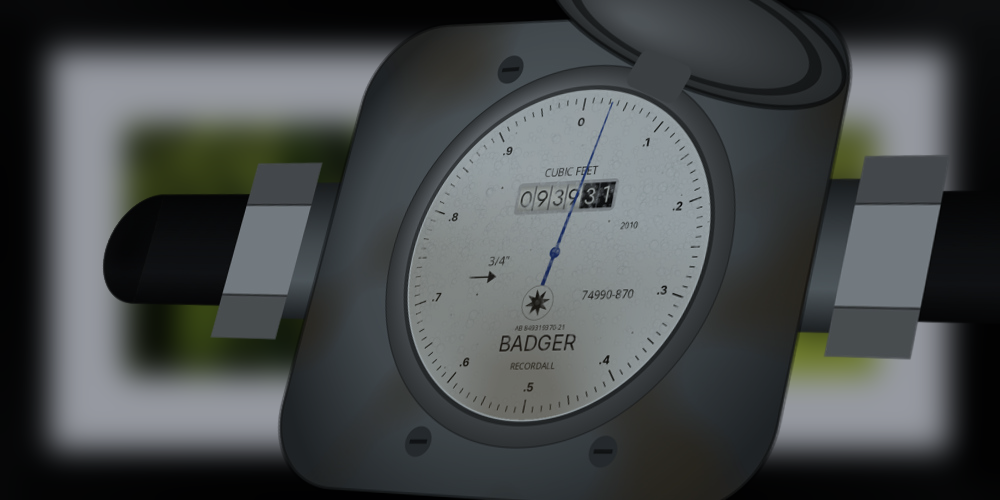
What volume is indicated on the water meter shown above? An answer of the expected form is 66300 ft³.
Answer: 93931.03 ft³
